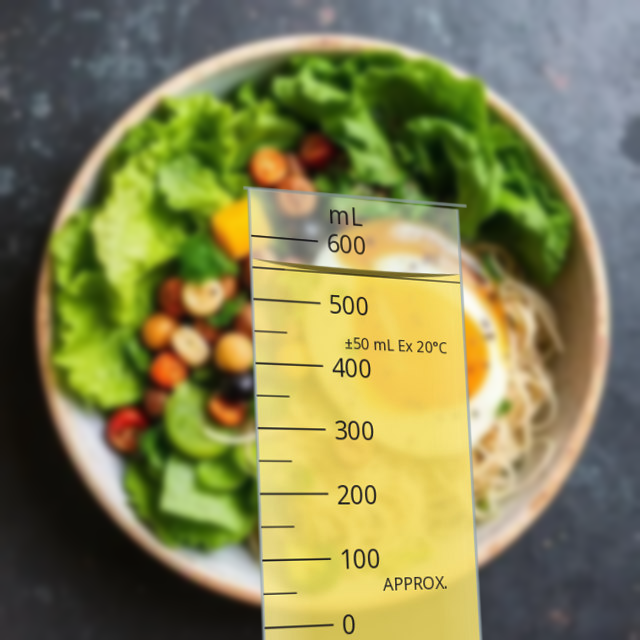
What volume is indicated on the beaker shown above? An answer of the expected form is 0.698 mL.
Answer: 550 mL
